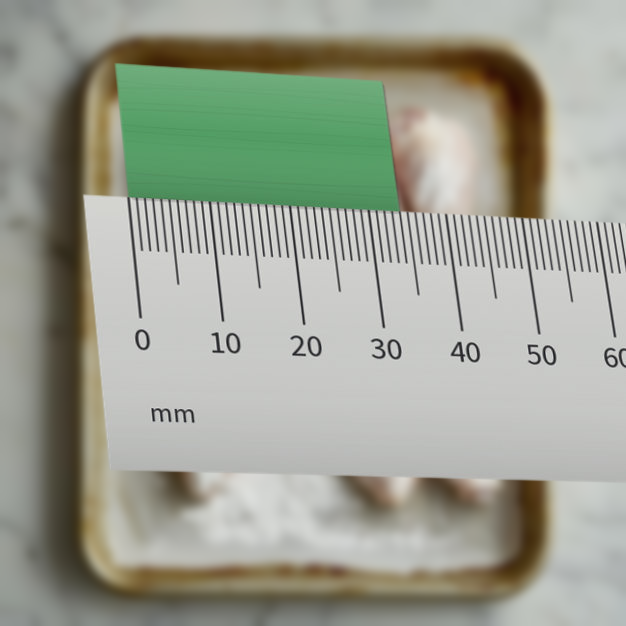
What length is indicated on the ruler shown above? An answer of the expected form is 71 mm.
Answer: 34 mm
